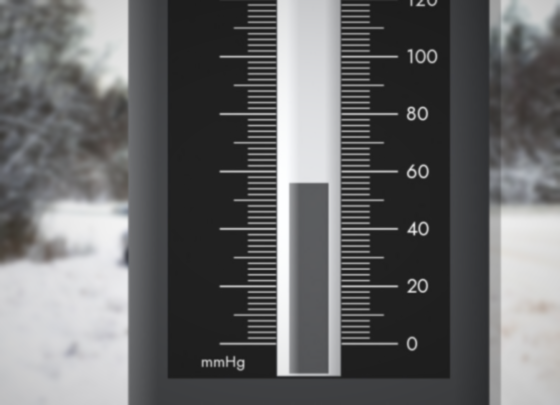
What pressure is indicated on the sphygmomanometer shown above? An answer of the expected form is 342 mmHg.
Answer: 56 mmHg
